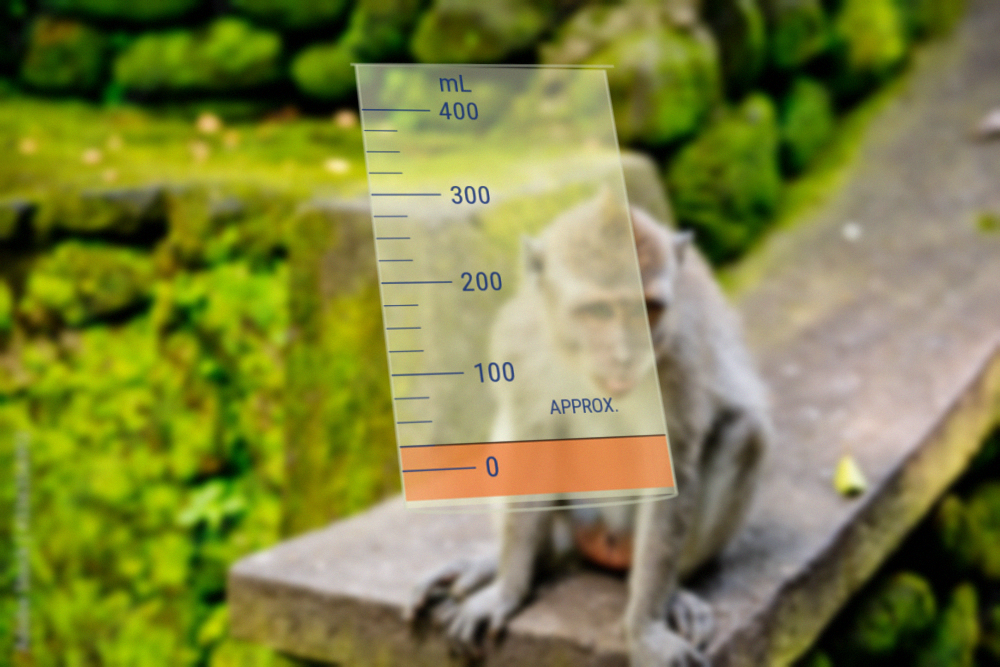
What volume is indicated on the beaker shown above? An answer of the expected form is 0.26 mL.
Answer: 25 mL
